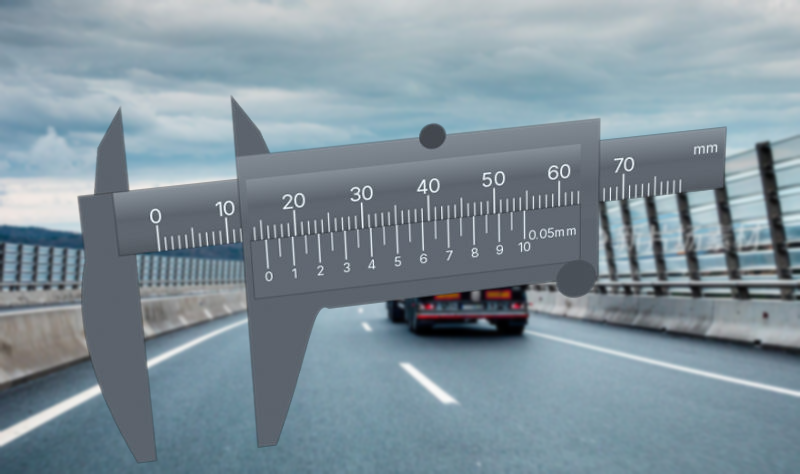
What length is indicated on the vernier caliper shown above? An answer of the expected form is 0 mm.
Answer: 15.6 mm
